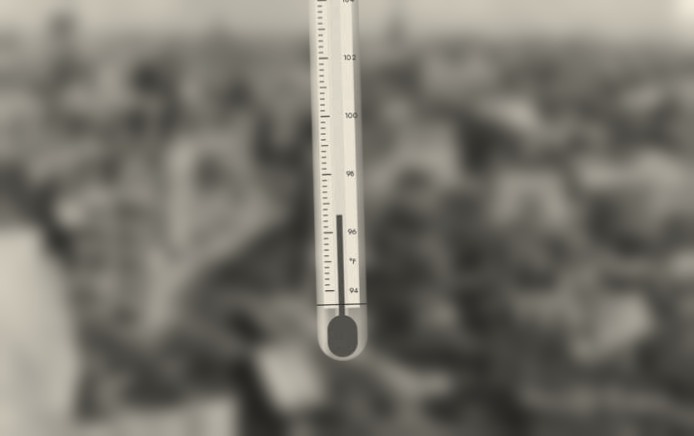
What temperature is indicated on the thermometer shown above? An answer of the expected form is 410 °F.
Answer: 96.6 °F
